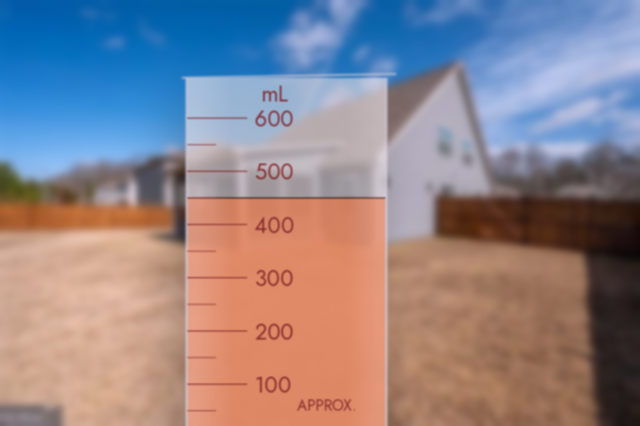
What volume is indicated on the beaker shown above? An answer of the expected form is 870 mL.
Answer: 450 mL
